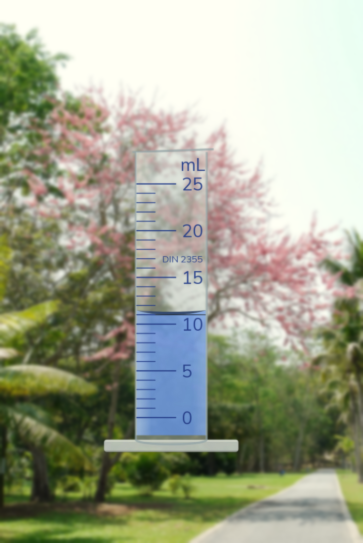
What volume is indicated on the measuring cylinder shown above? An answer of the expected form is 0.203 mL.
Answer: 11 mL
